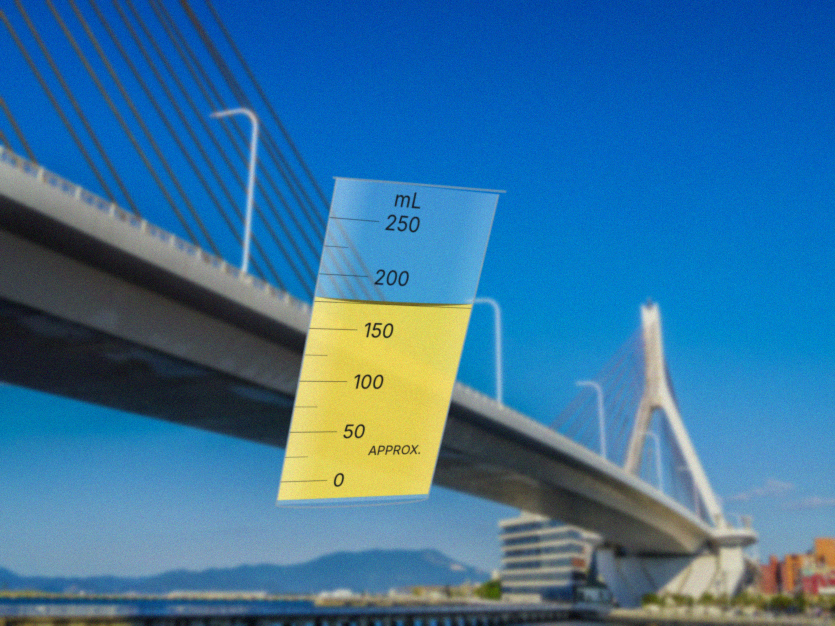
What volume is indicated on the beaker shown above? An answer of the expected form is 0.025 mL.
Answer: 175 mL
